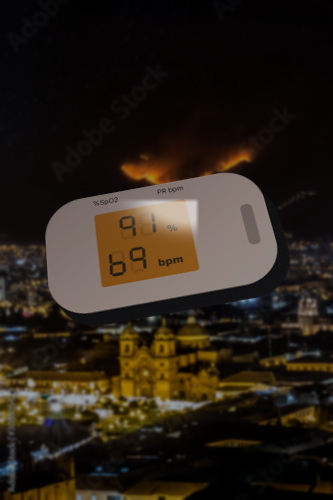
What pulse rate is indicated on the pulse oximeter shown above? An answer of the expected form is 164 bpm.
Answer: 69 bpm
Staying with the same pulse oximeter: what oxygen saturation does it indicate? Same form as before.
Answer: 91 %
